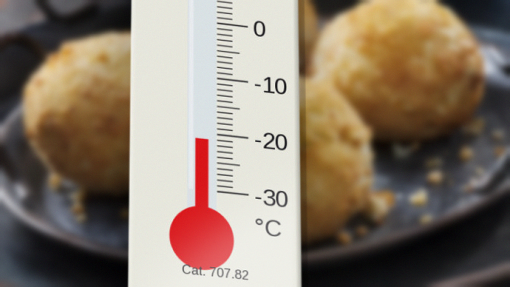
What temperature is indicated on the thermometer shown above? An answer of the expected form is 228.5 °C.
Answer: -21 °C
